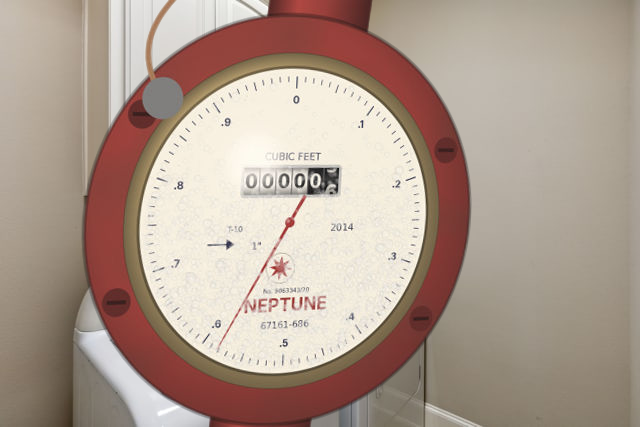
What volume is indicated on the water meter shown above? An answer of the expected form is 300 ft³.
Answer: 5.58 ft³
